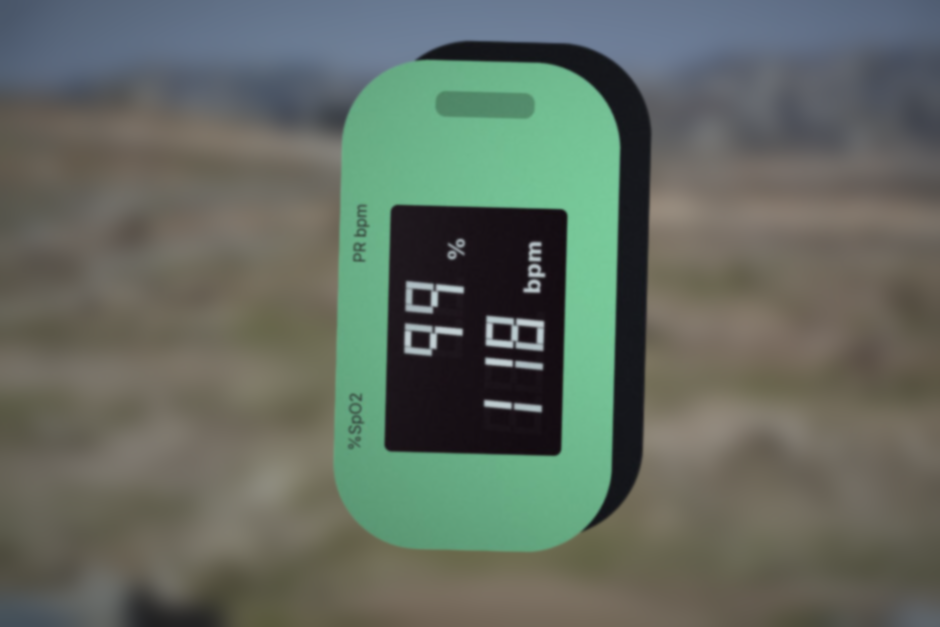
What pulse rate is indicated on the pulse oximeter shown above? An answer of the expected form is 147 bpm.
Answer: 118 bpm
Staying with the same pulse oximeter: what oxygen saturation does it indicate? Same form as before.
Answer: 99 %
